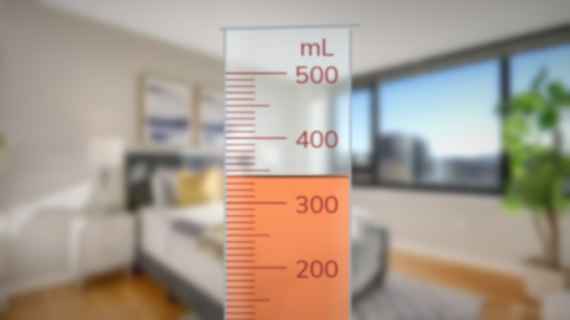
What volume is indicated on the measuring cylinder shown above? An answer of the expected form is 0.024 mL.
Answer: 340 mL
